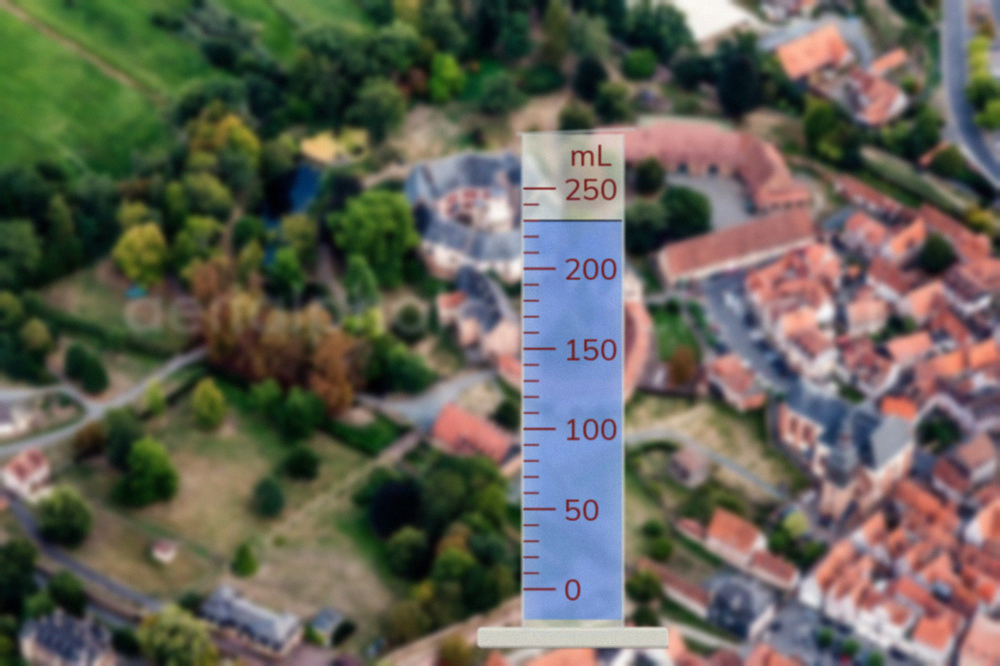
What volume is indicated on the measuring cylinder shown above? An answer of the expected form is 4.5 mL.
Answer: 230 mL
